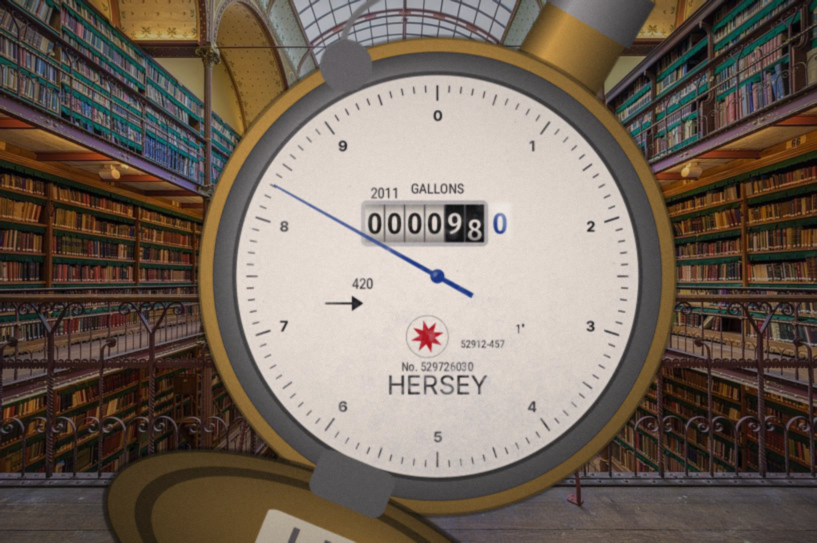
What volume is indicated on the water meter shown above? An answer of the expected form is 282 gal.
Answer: 978.3 gal
